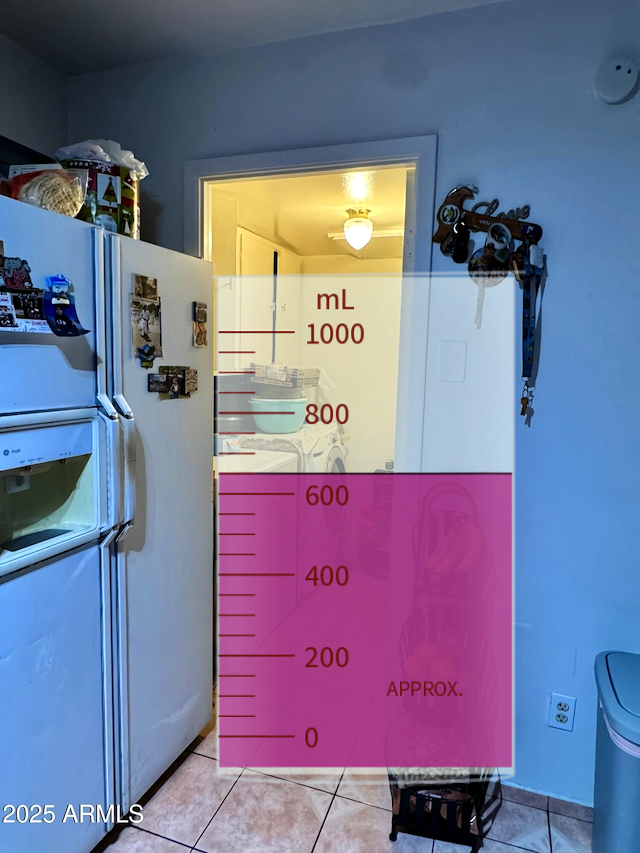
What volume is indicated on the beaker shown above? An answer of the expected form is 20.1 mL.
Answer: 650 mL
